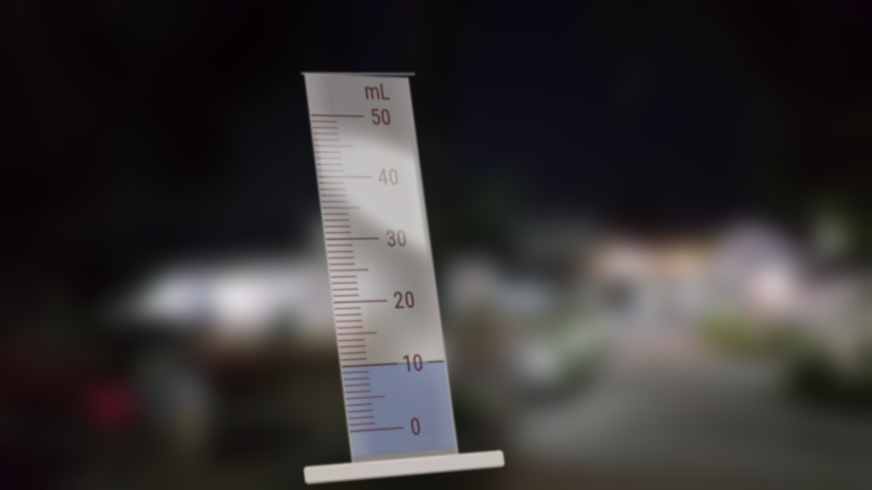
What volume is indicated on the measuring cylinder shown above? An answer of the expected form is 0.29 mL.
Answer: 10 mL
